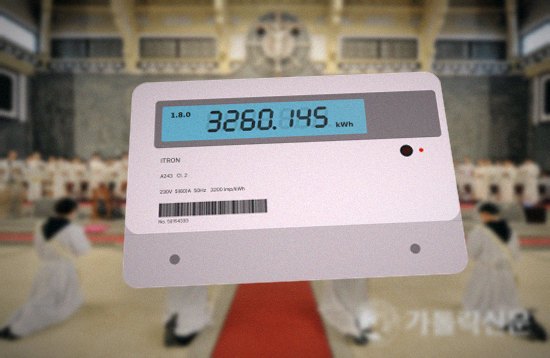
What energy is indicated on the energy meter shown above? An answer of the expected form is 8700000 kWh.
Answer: 3260.145 kWh
